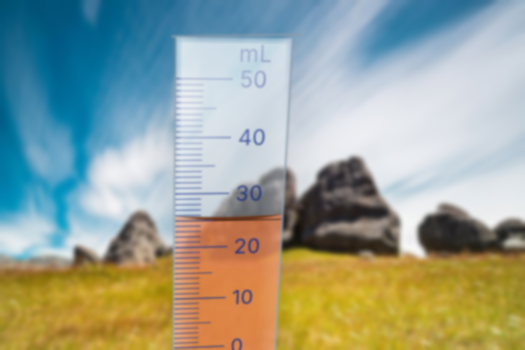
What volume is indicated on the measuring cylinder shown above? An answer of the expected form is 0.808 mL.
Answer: 25 mL
